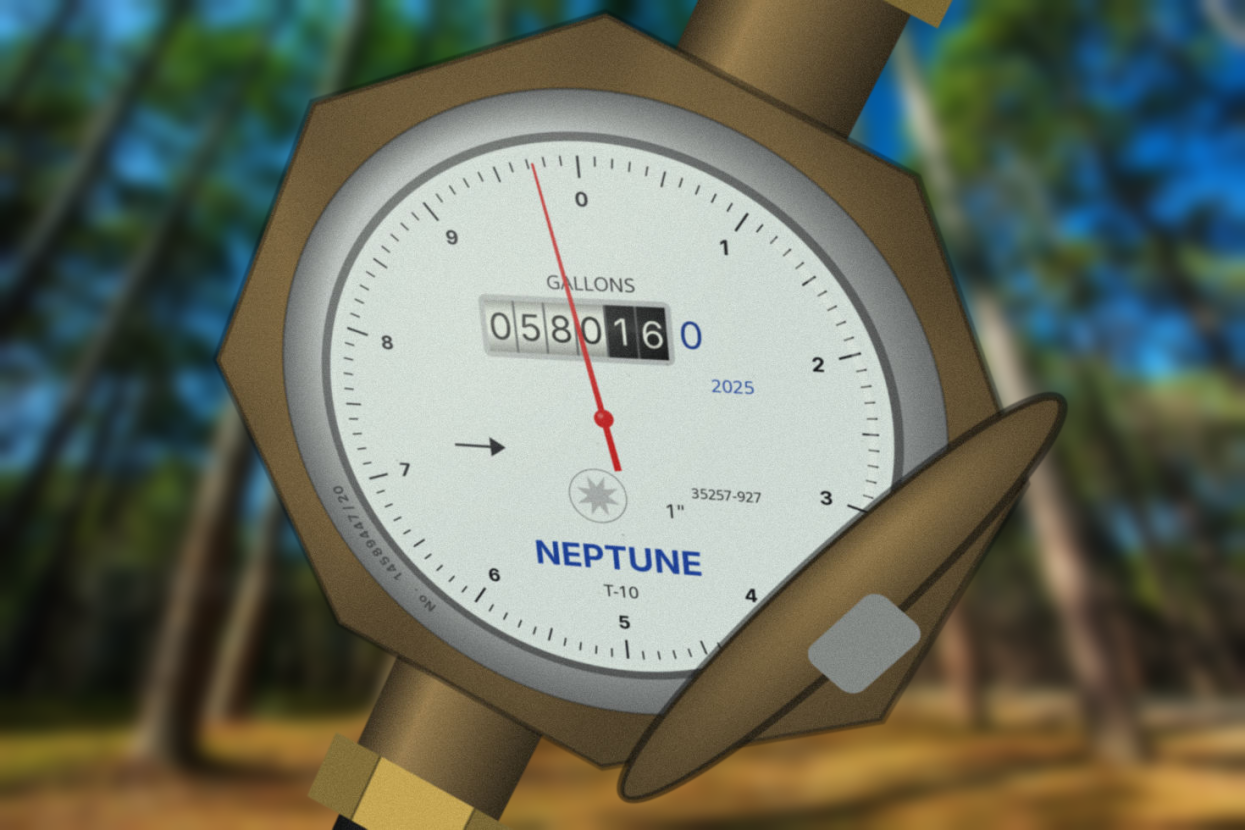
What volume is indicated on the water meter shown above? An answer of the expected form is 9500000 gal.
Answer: 580159.7 gal
